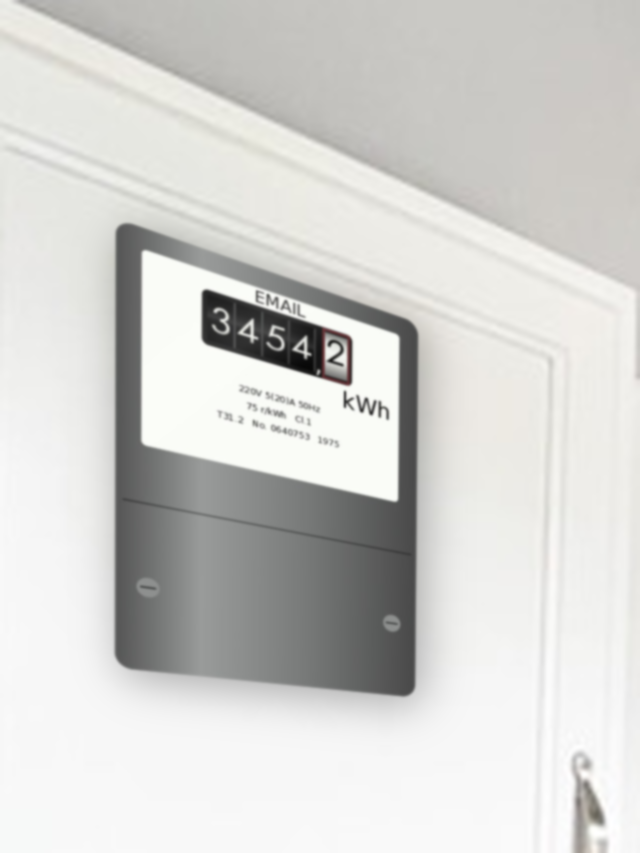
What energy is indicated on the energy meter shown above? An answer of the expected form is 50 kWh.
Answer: 3454.2 kWh
